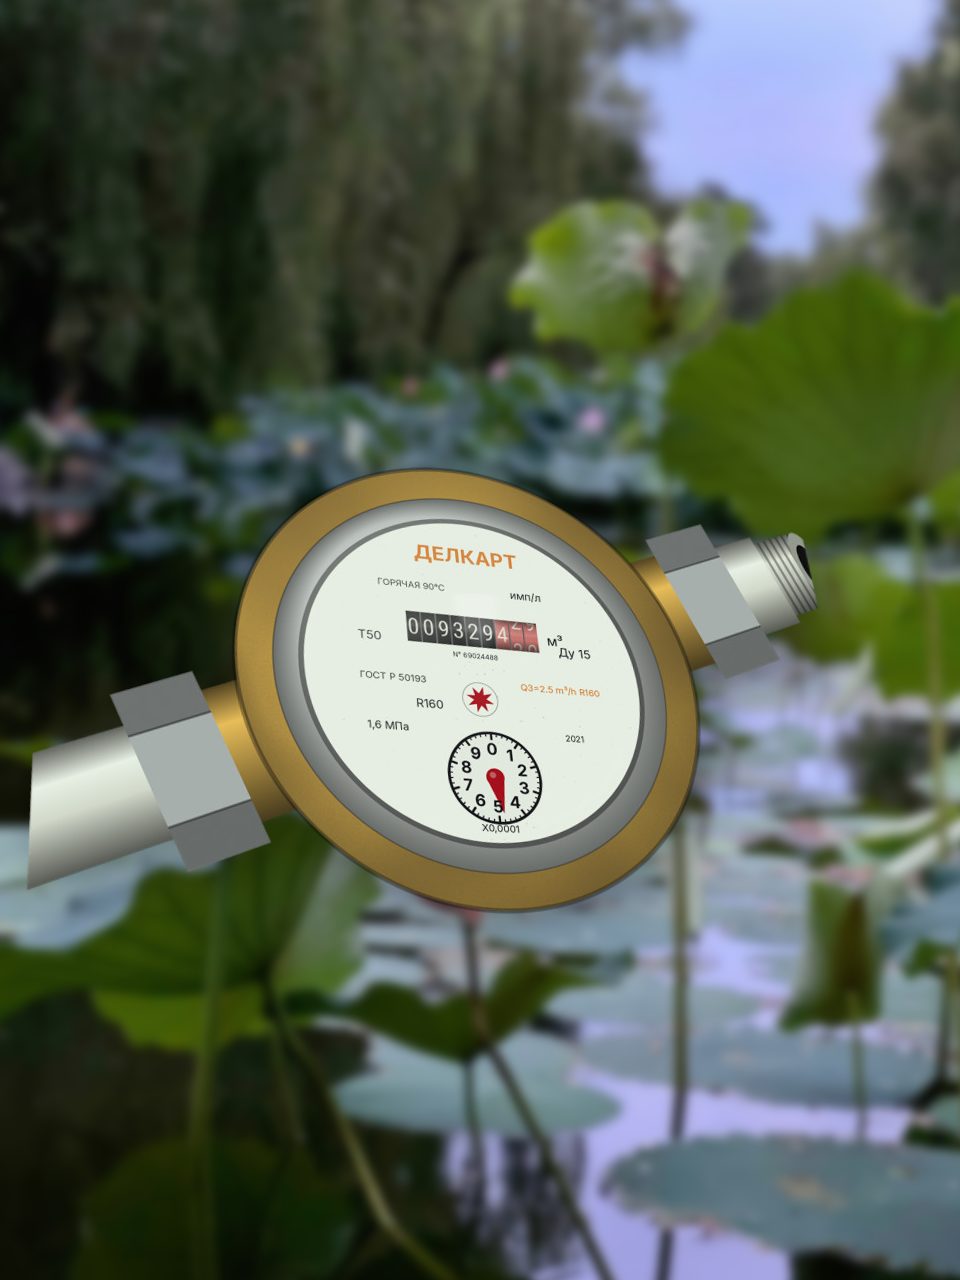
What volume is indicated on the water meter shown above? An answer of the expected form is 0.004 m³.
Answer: 9329.4294 m³
